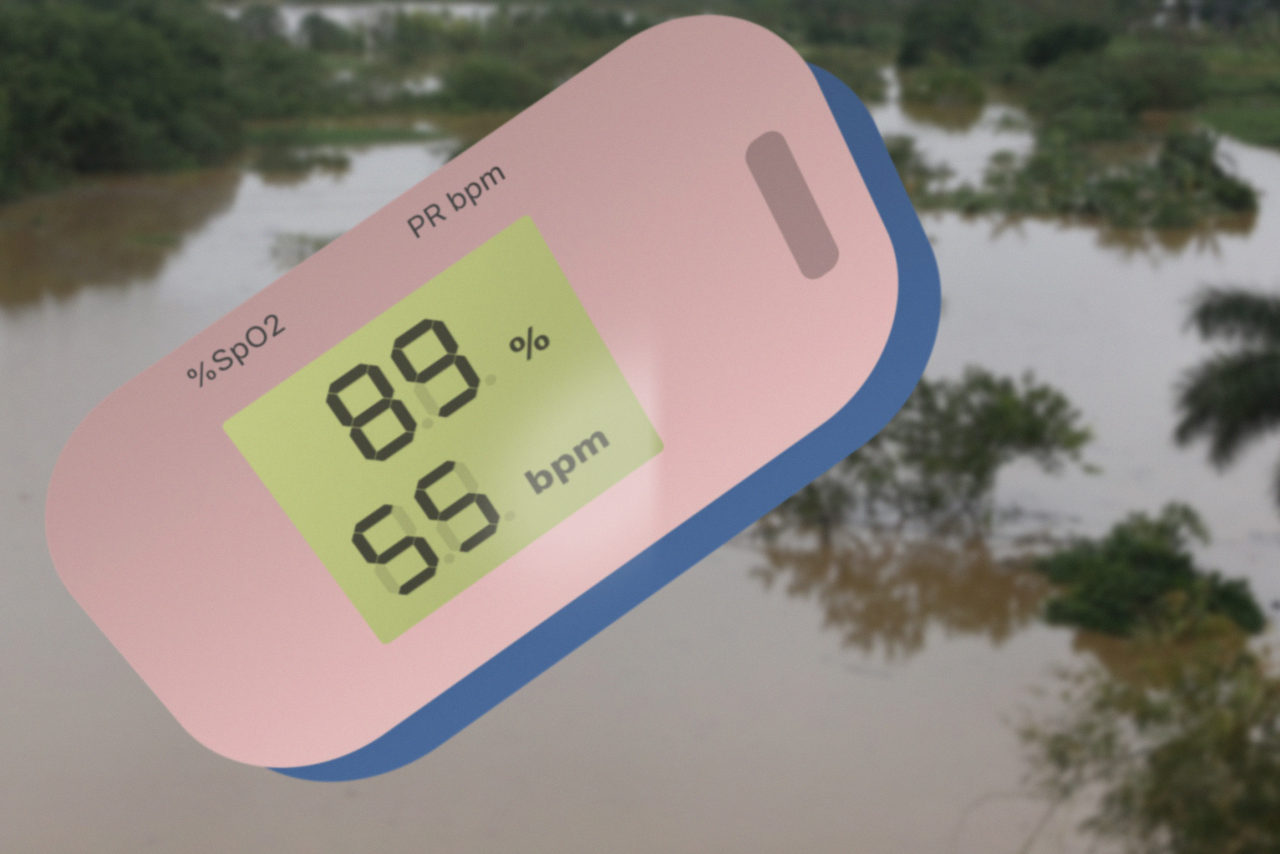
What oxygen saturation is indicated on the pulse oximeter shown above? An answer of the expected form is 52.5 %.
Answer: 89 %
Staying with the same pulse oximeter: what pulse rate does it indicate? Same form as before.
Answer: 55 bpm
